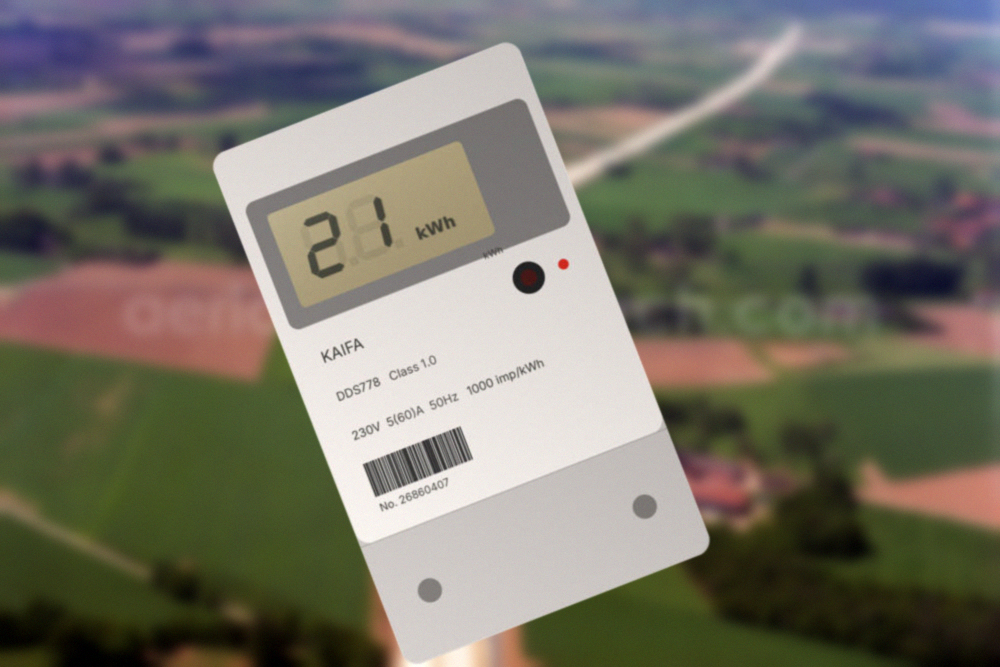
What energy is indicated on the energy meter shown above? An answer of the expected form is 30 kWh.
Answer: 21 kWh
